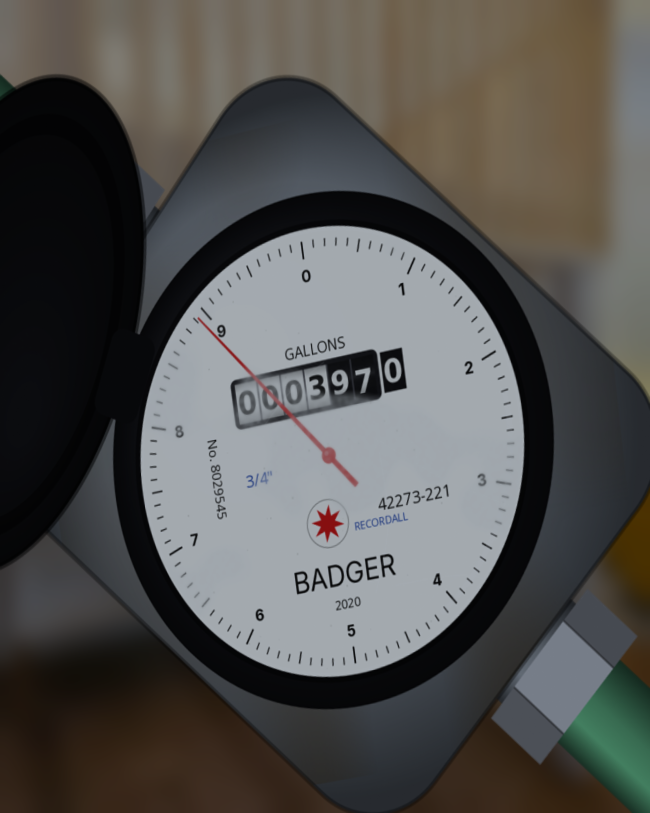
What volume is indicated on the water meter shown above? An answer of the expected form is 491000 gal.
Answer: 3968.9 gal
